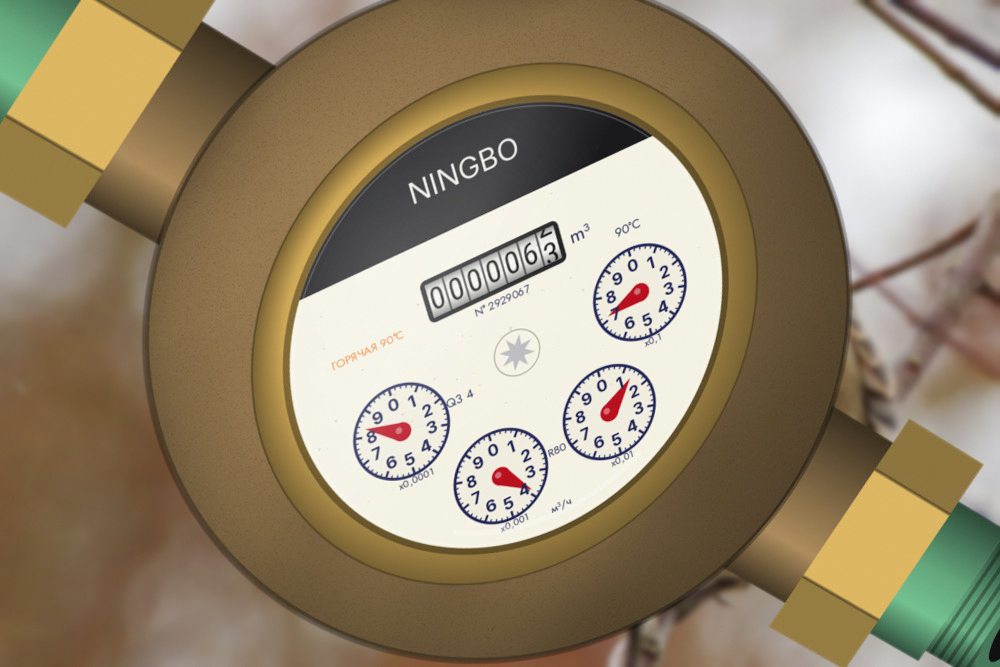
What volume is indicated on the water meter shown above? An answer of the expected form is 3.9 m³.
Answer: 62.7138 m³
